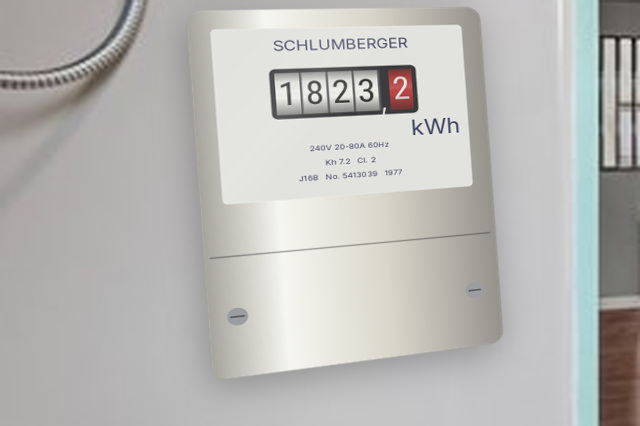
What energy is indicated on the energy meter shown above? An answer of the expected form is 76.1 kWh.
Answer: 1823.2 kWh
